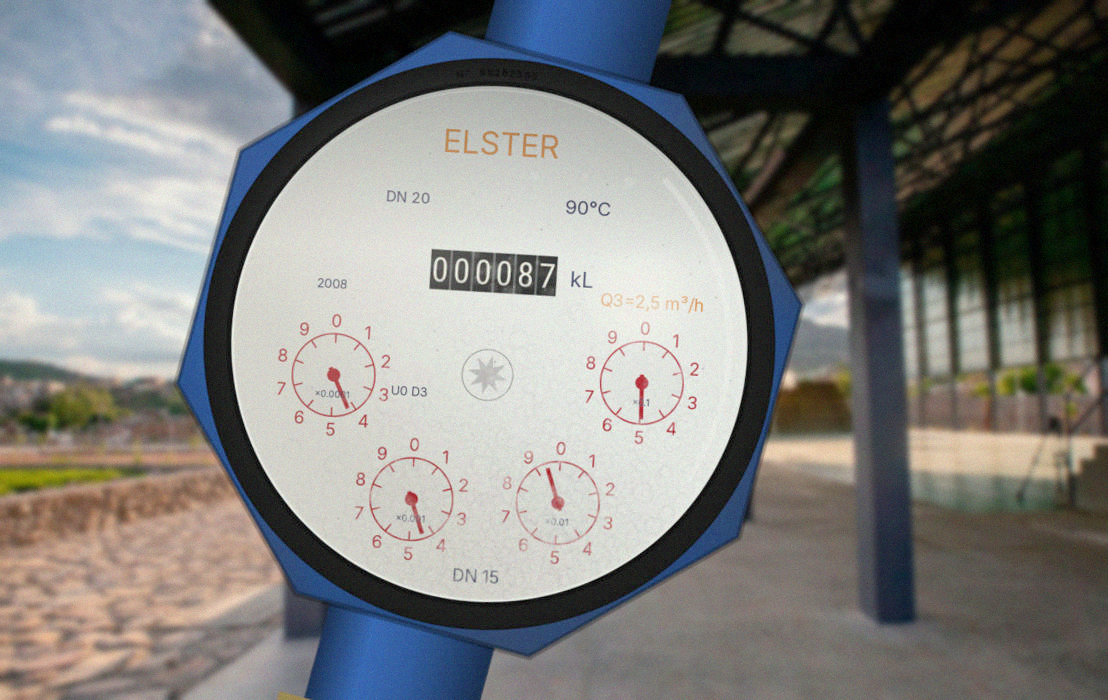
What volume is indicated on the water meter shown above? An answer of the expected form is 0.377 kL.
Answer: 87.4944 kL
